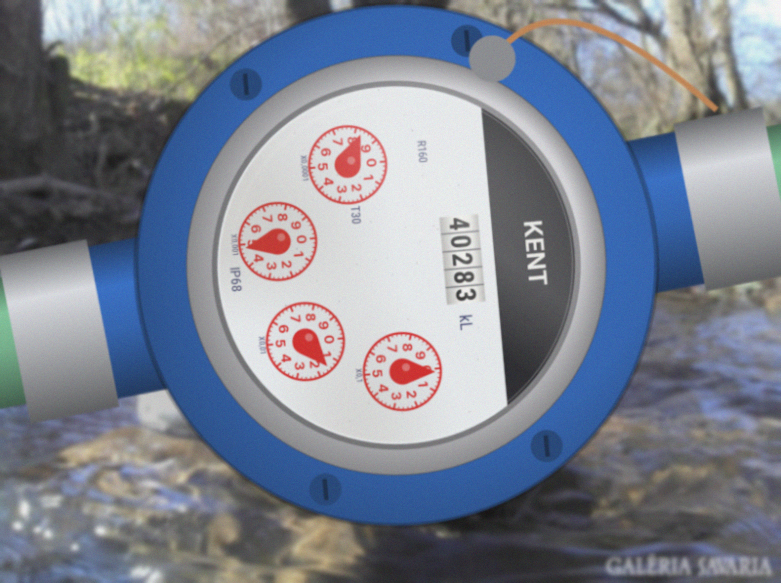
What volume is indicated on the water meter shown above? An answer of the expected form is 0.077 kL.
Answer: 40283.0148 kL
